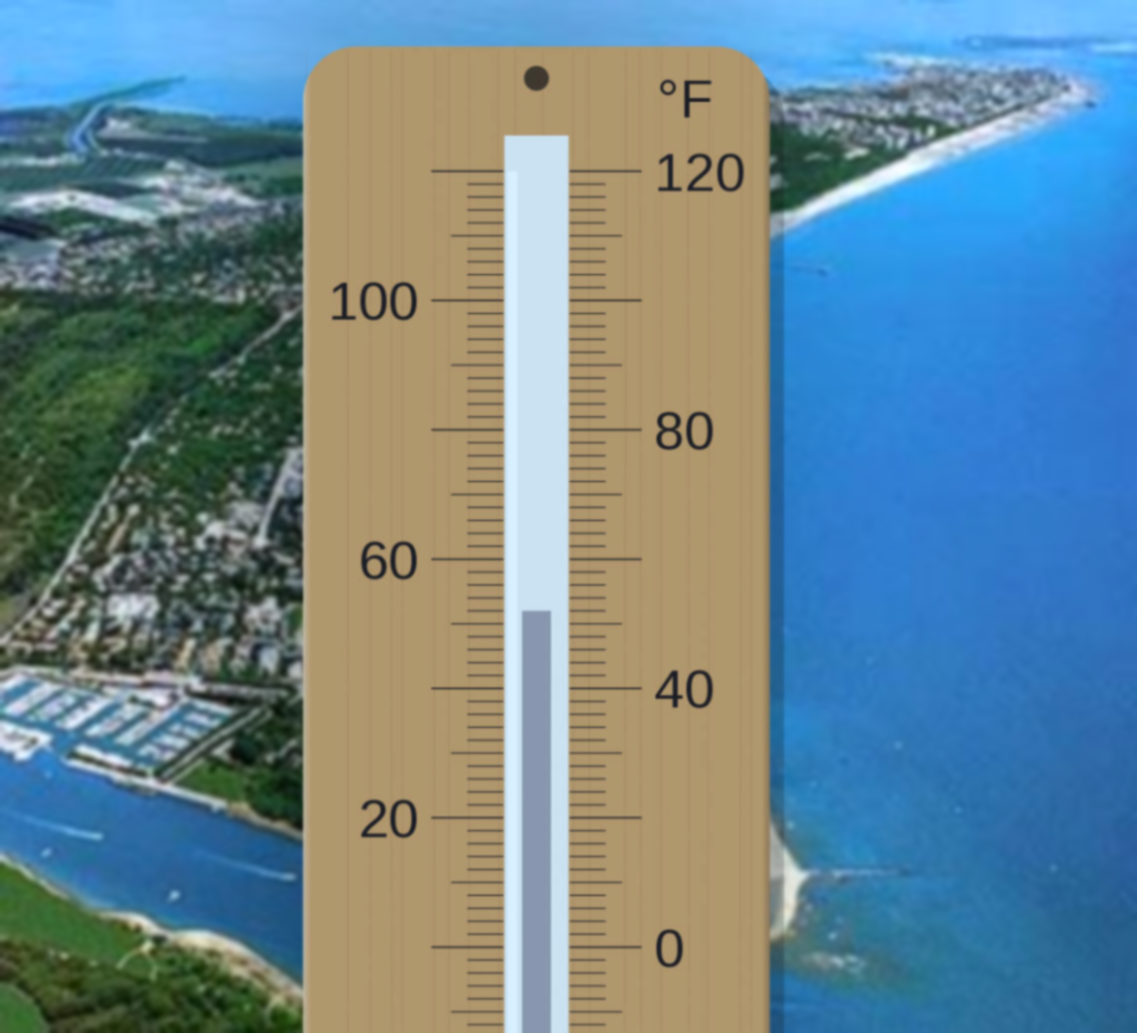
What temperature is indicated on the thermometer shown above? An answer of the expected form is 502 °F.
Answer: 52 °F
